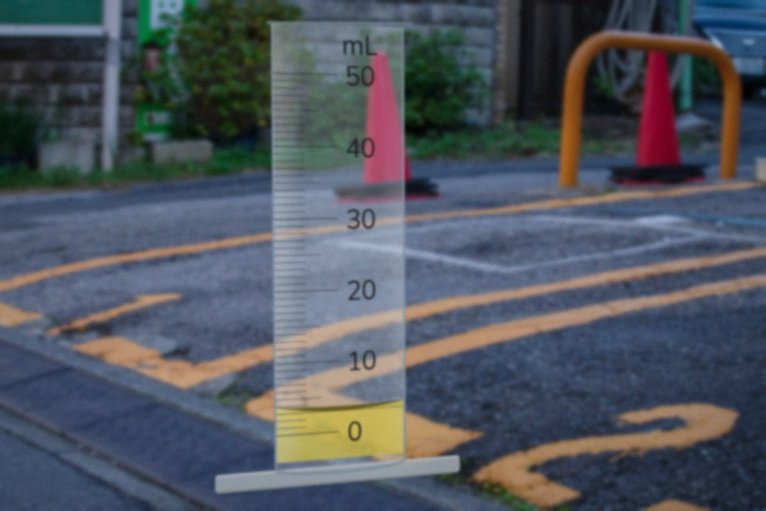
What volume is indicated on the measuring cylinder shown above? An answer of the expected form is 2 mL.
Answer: 3 mL
